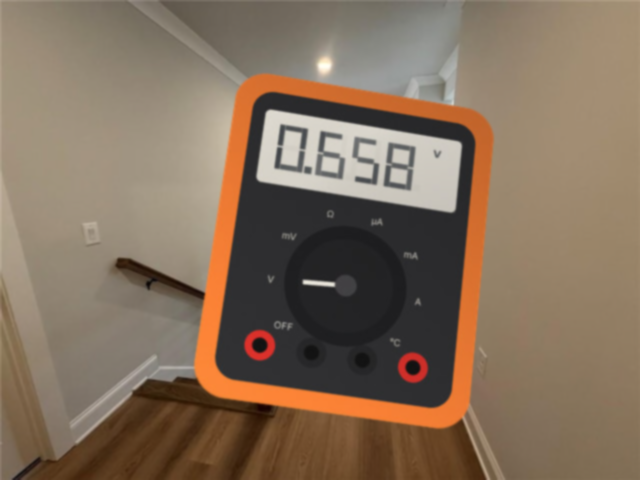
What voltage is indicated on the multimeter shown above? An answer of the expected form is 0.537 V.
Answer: 0.658 V
